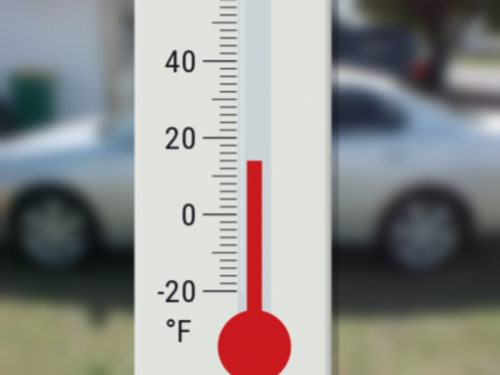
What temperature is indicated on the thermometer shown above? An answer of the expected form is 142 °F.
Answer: 14 °F
